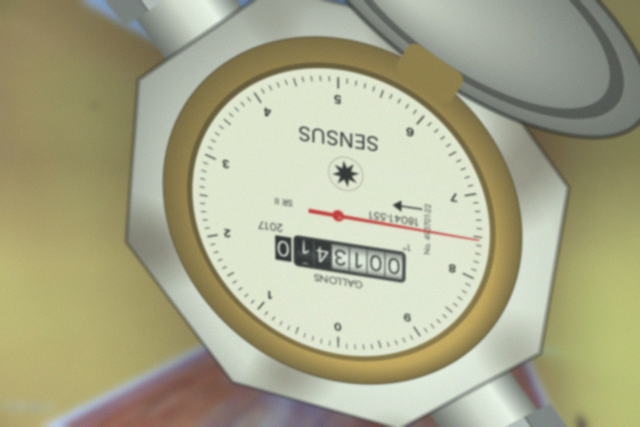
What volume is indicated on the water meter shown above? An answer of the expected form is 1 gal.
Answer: 13407.5 gal
